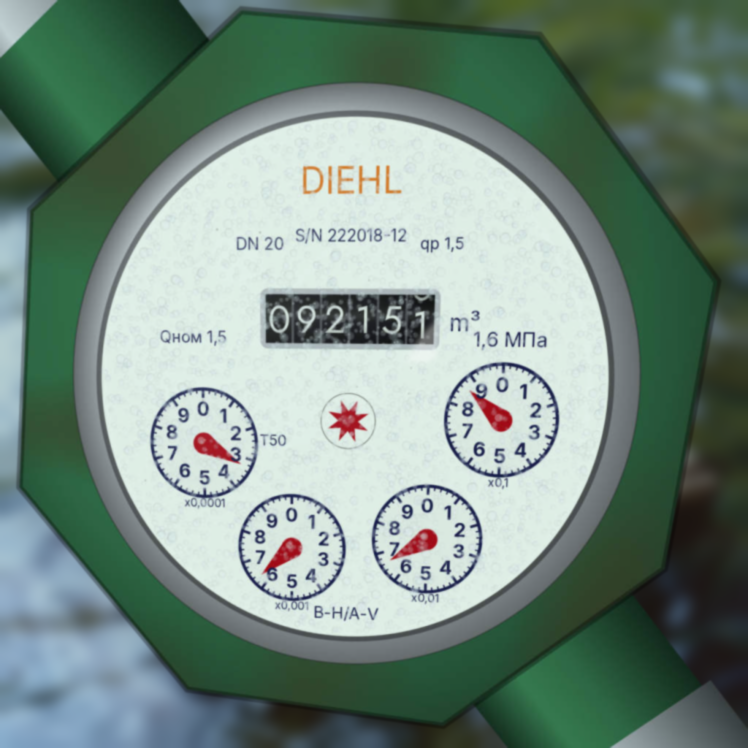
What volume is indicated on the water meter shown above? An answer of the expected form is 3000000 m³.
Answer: 92150.8663 m³
